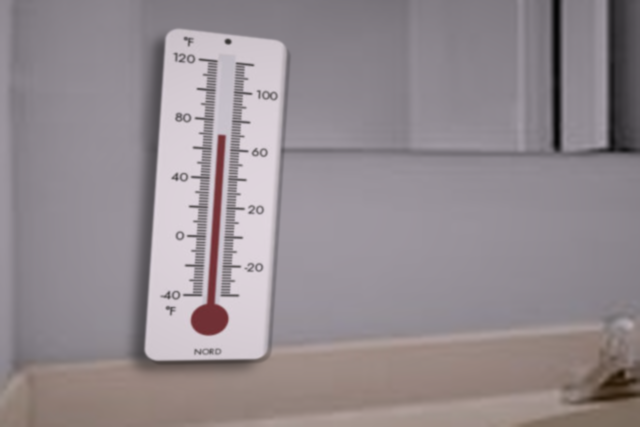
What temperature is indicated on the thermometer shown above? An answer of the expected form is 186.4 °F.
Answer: 70 °F
